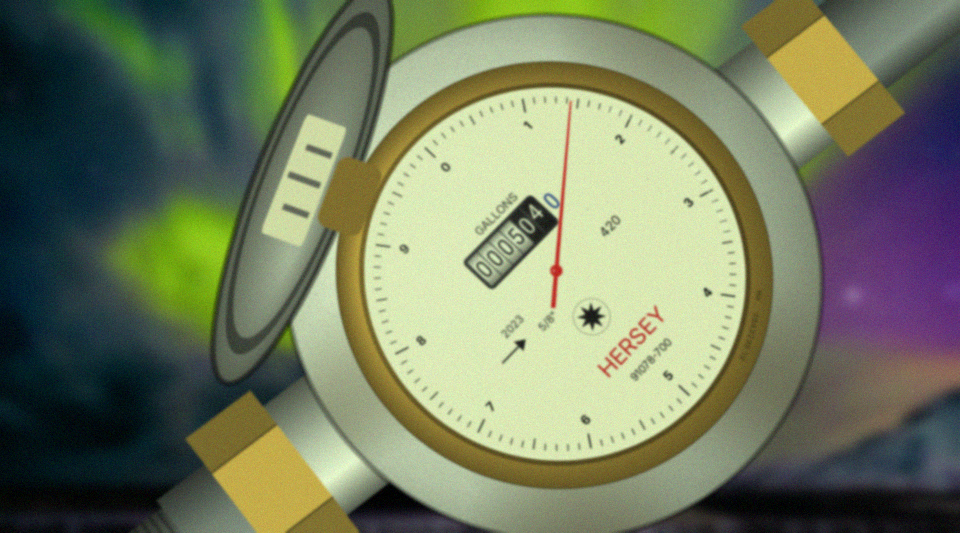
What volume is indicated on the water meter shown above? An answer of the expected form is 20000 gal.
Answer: 5041.4 gal
